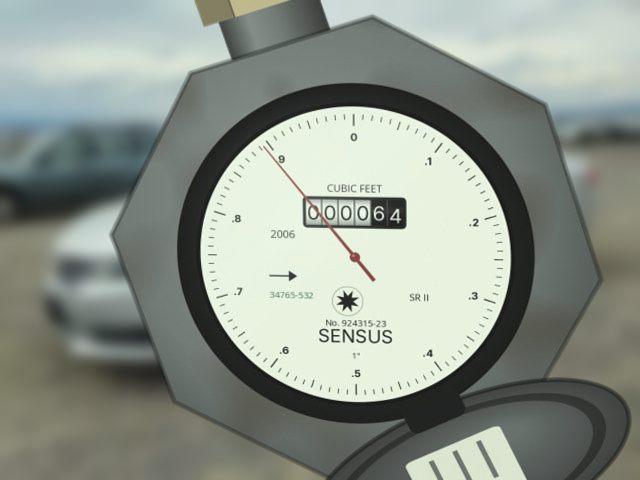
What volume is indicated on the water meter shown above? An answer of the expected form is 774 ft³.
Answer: 63.89 ft³
